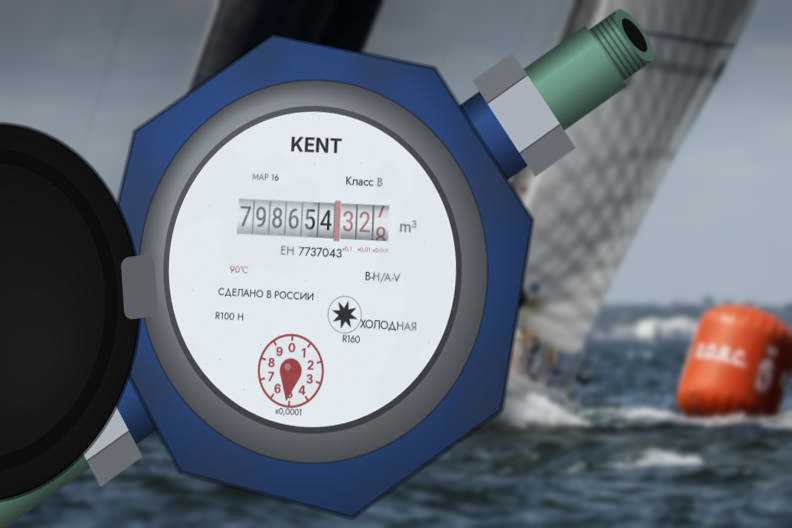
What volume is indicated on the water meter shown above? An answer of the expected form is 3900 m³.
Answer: 798654.3275 m³
